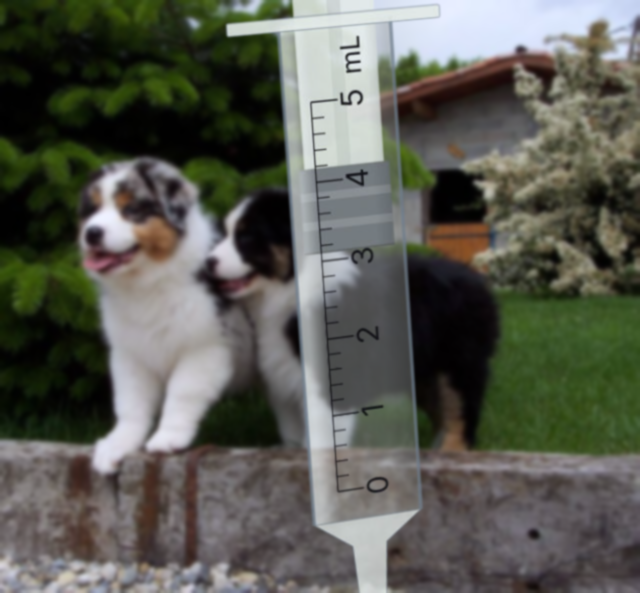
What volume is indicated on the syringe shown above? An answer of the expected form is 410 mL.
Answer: 3.1 mL
